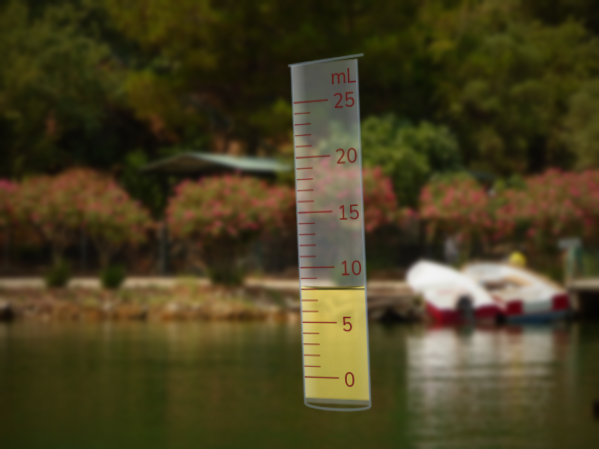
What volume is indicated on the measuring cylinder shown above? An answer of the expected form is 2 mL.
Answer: 8 mL
